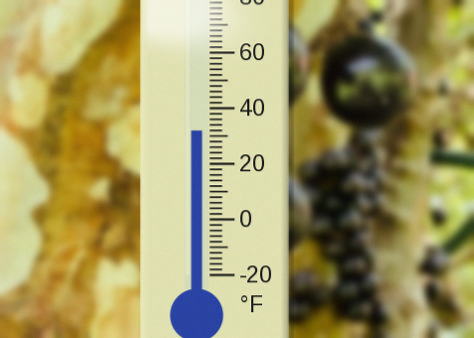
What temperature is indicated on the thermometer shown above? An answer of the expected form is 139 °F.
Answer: 32 °F
